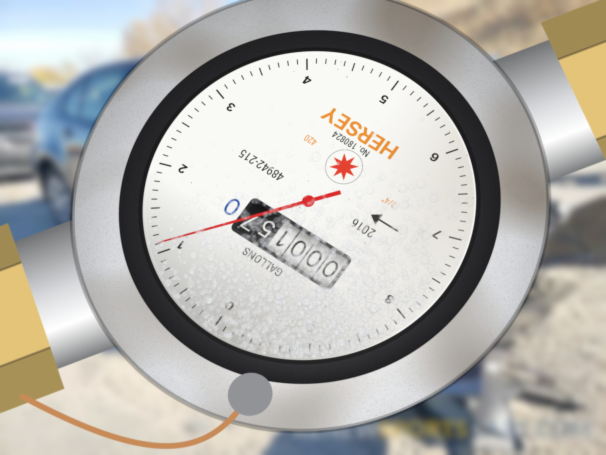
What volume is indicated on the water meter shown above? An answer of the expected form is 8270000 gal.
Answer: 1571.1 gal
